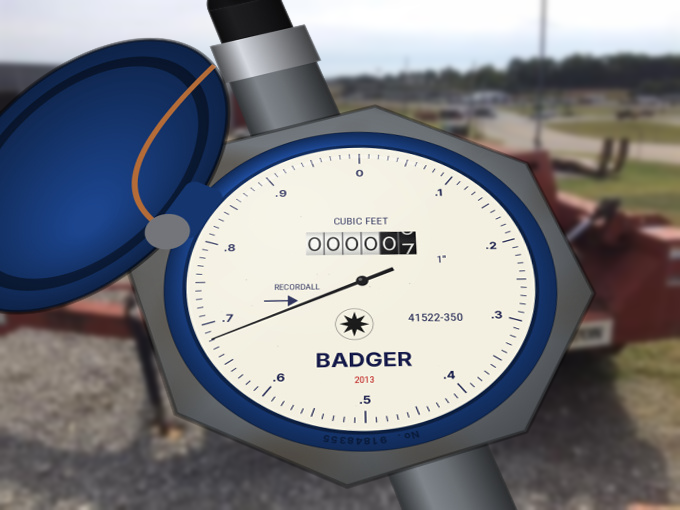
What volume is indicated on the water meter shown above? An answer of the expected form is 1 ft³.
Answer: 6.68 ft³
